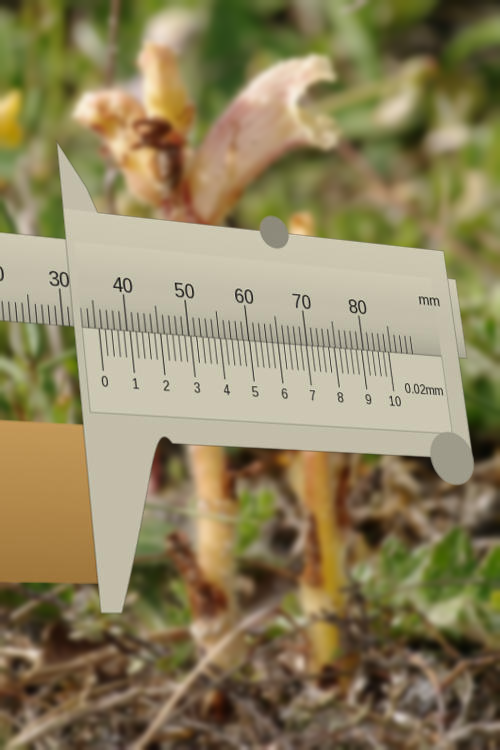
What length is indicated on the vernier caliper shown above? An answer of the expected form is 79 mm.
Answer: 35.6 mm
